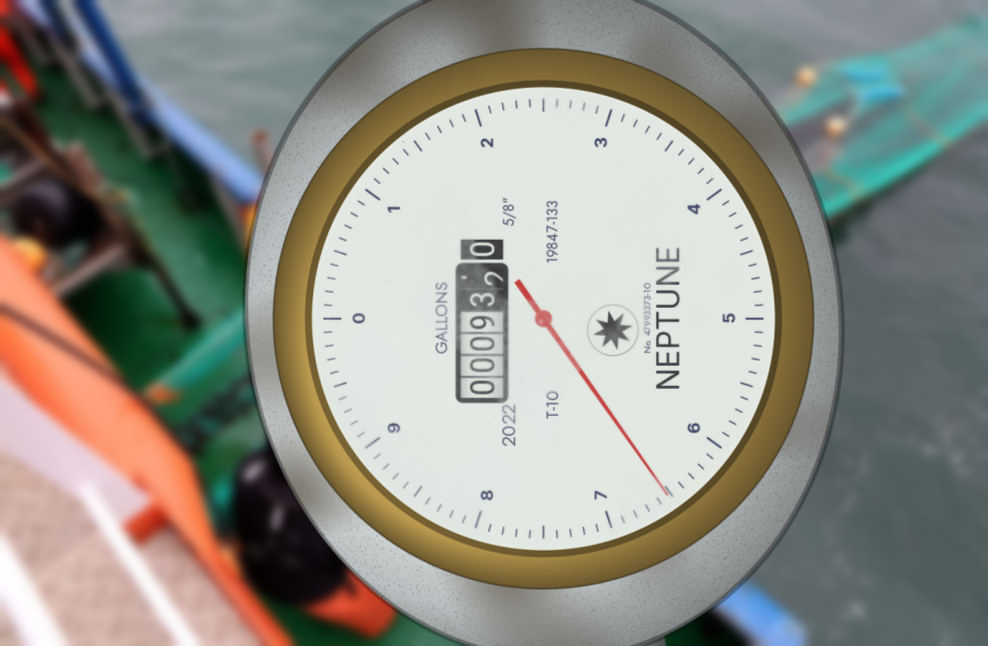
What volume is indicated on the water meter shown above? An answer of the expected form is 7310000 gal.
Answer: 9316.5 gal
